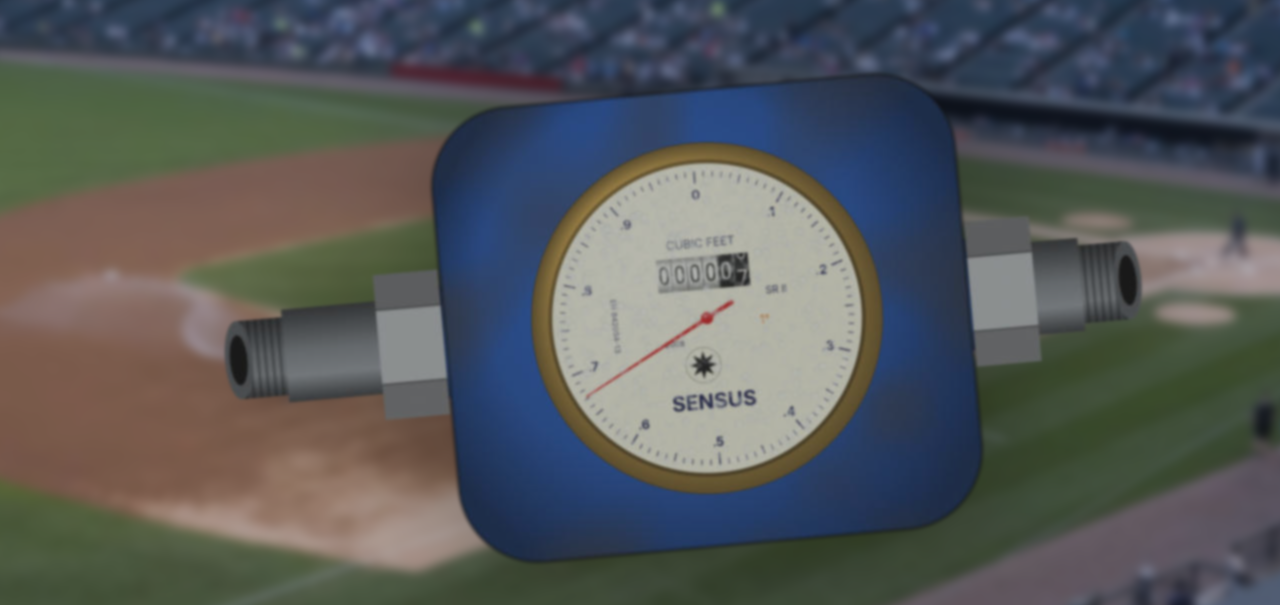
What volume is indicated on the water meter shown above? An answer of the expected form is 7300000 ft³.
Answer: 6.67 ft³
